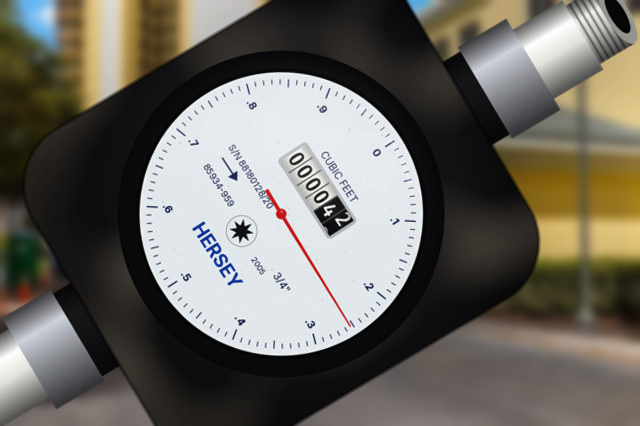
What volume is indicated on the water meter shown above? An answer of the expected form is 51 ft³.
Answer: 42.25 ft³
